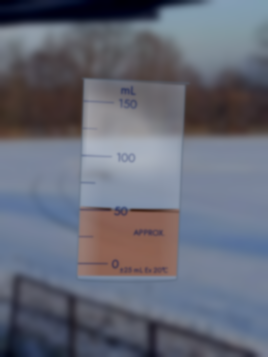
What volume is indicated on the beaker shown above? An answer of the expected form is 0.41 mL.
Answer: 50 mL
